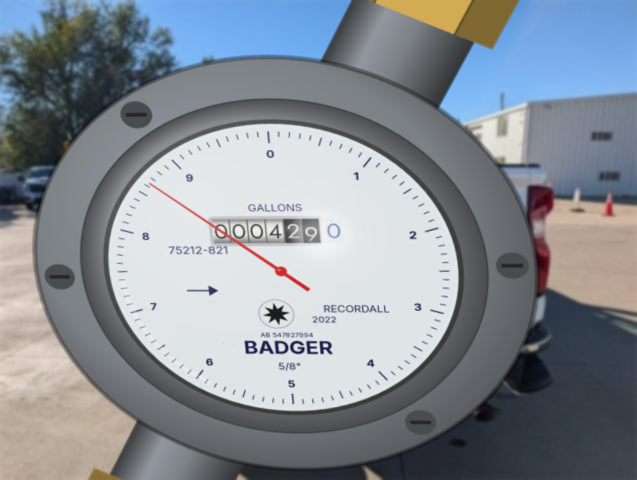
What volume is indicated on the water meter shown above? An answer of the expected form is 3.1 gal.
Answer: 4288.6 gal
